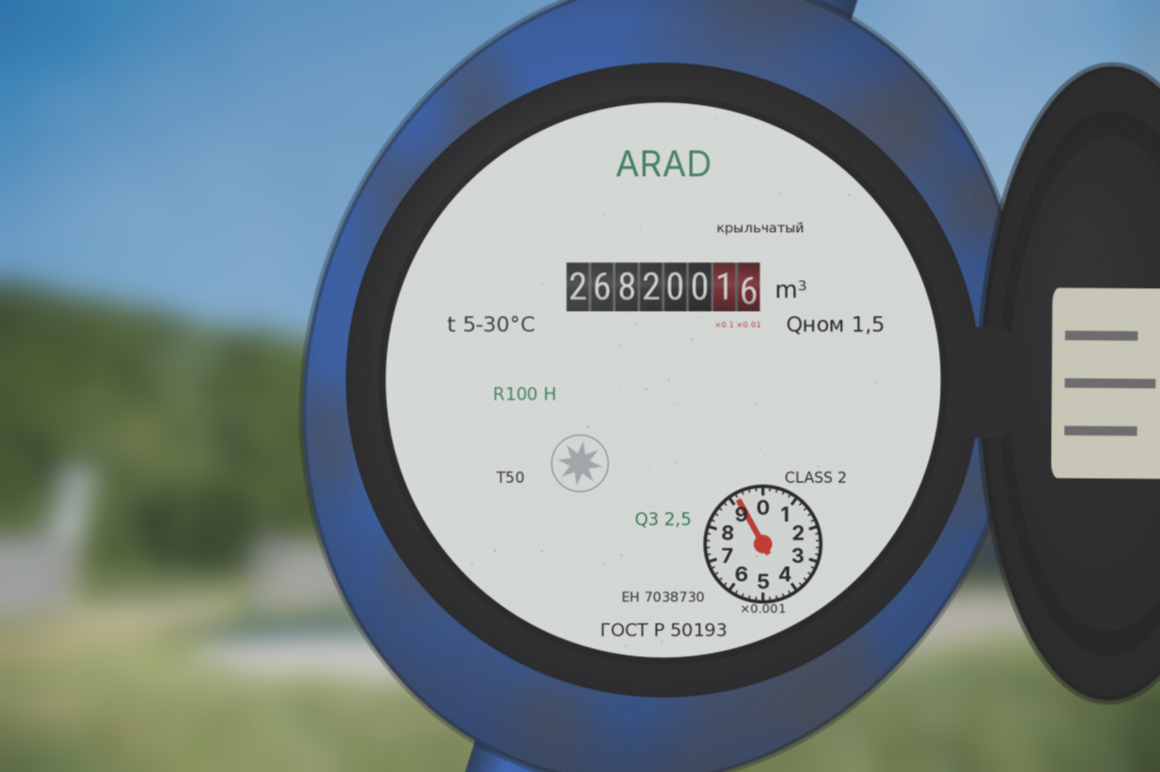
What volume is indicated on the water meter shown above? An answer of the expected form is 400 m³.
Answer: 268200.159 m³
